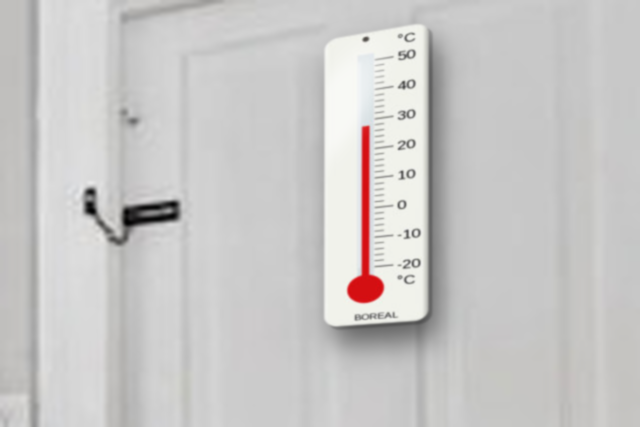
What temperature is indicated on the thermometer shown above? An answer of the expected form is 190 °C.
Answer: 28 °C
